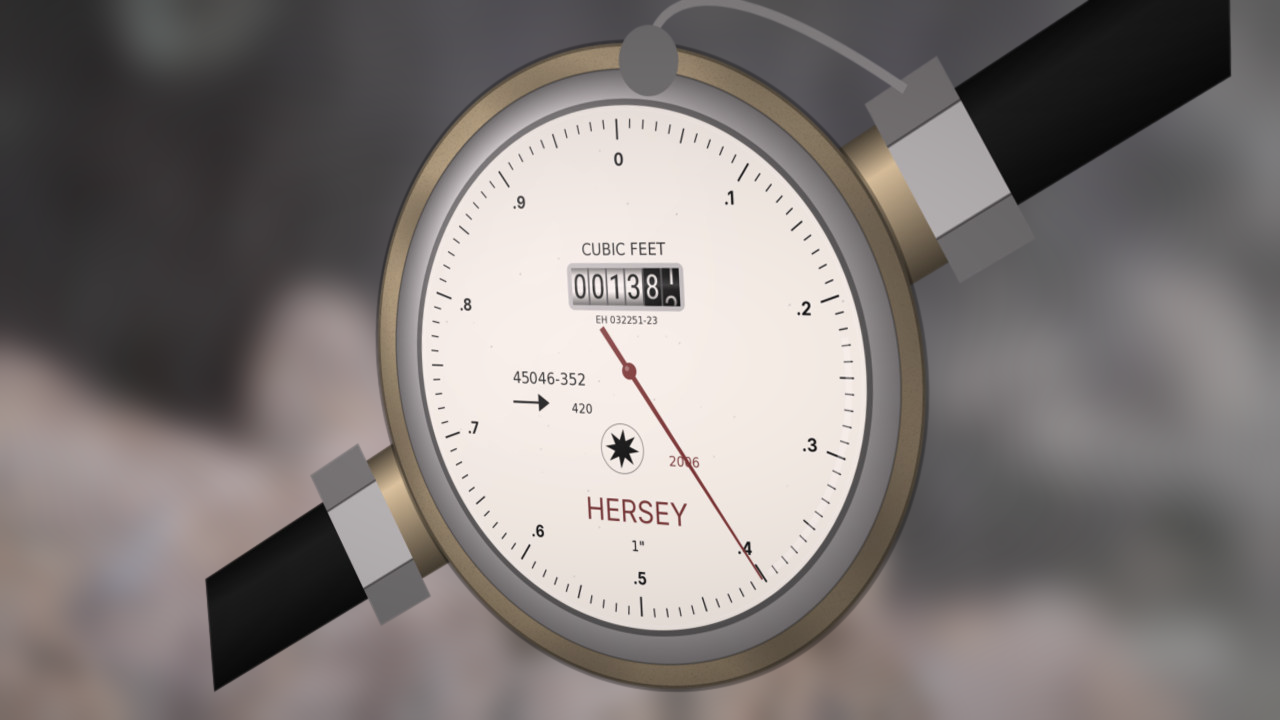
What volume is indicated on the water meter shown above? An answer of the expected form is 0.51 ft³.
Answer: 1381.40 ft³
